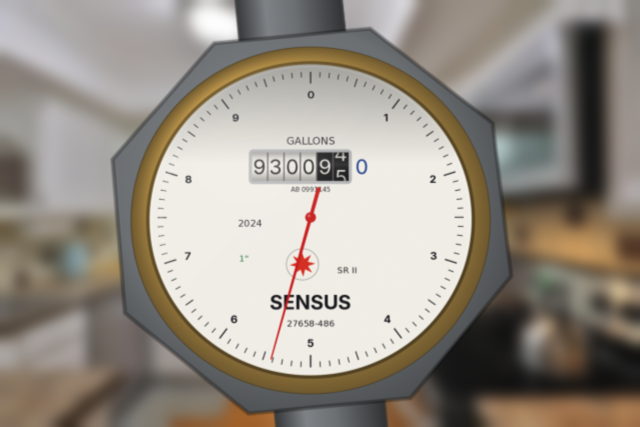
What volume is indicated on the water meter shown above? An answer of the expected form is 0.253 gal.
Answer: 9300945.4 gal
